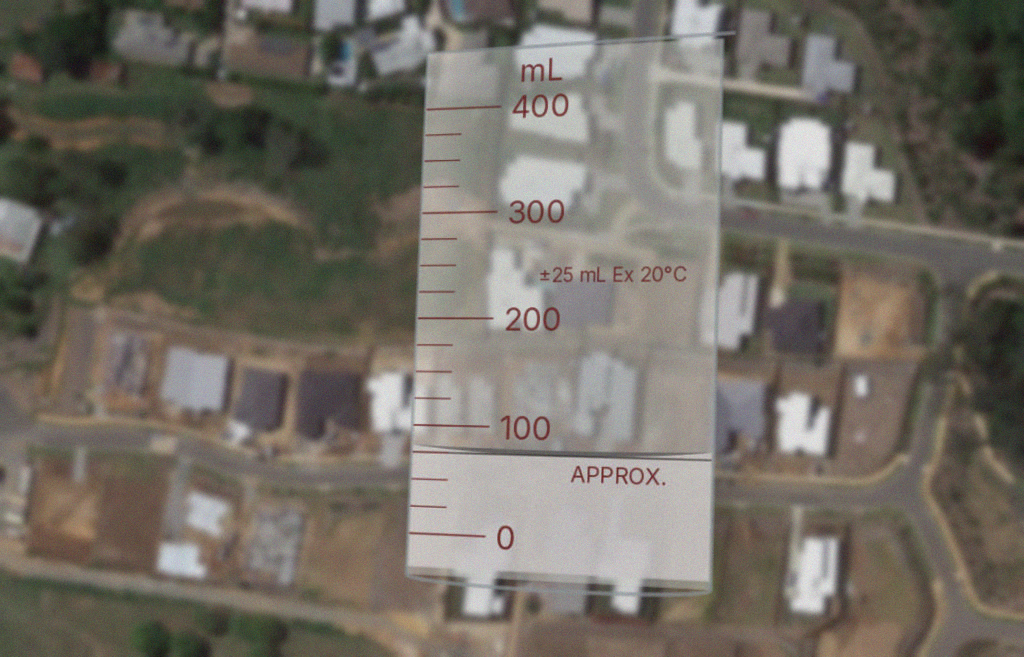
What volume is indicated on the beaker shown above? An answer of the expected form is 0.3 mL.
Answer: 75 mL
